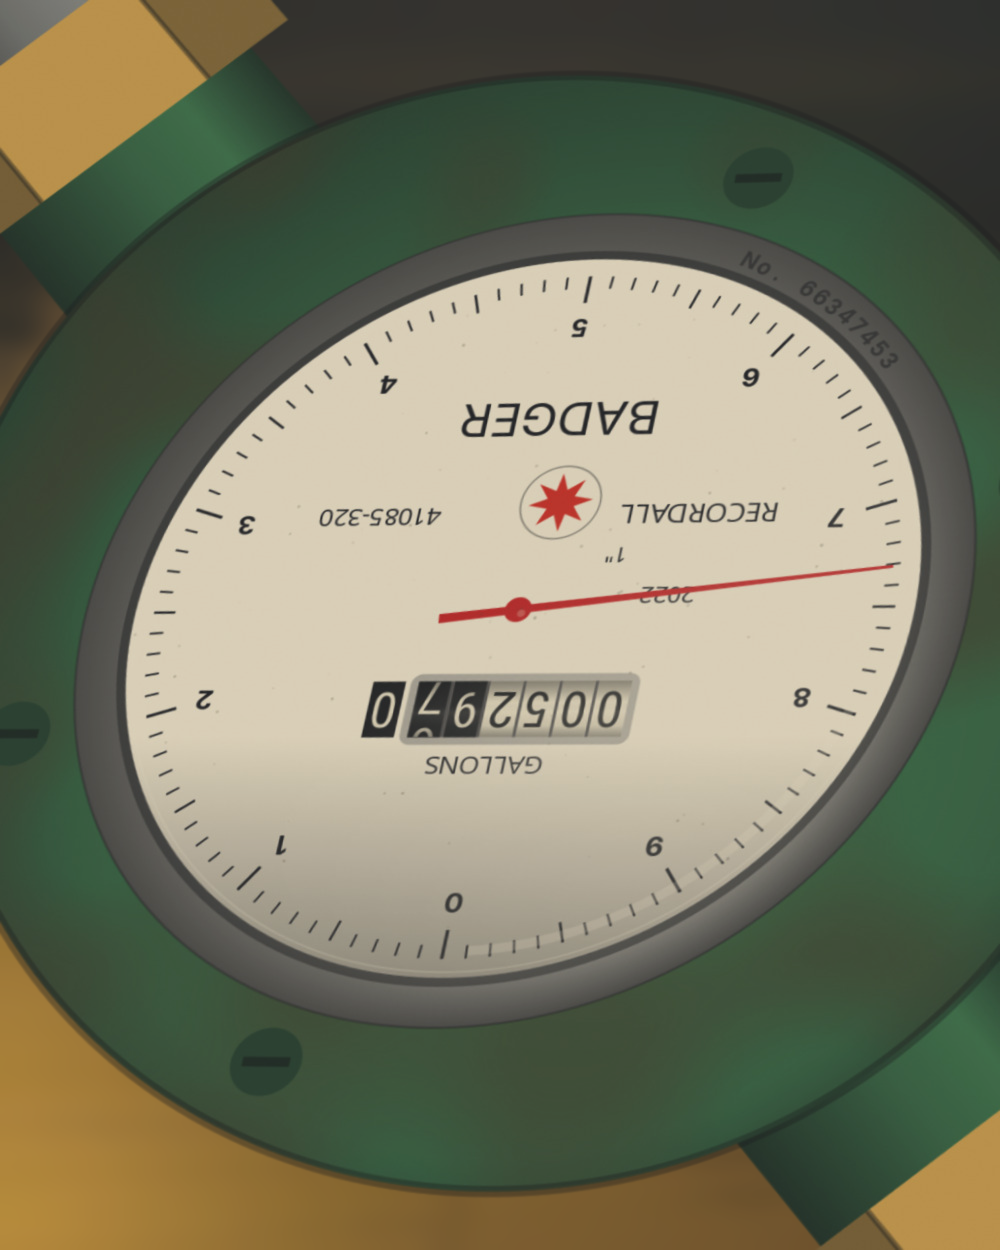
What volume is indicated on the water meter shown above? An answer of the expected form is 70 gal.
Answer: 52967.3 gal
